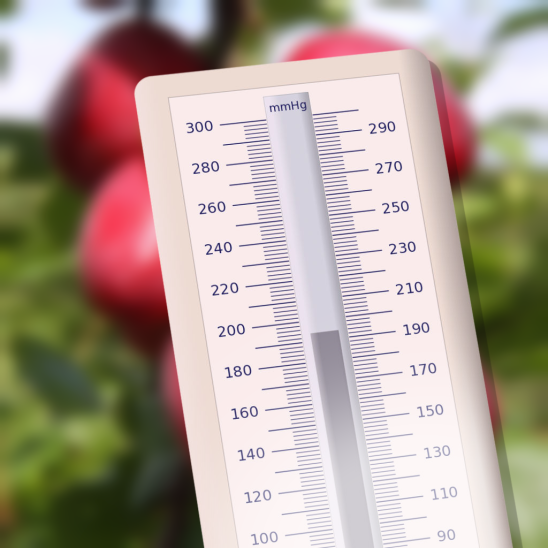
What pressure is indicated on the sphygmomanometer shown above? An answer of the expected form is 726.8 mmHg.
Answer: 194 mmHg
